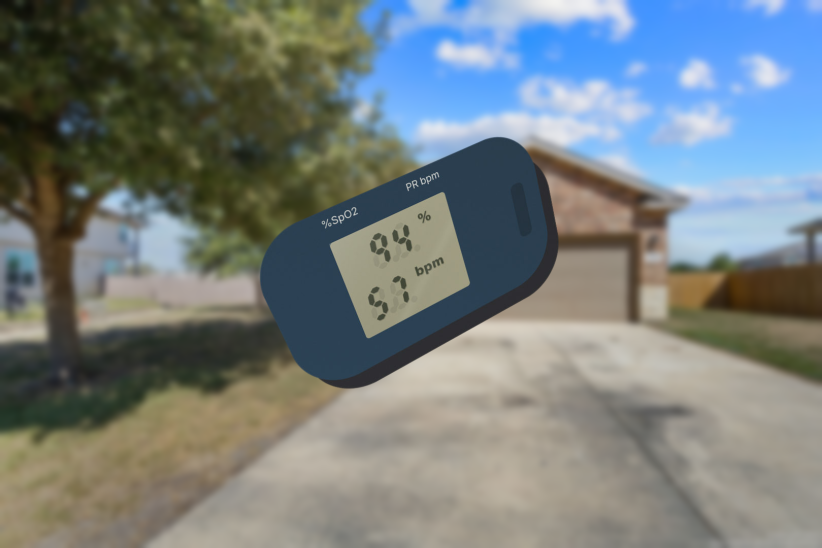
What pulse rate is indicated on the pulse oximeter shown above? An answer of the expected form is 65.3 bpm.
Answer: 57 bpm
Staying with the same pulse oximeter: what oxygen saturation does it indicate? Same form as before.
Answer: 94 %
